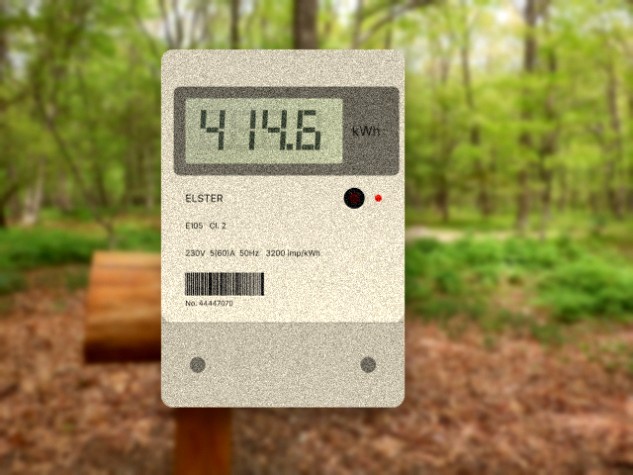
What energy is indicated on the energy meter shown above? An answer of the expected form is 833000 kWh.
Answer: 414.6 kWh
